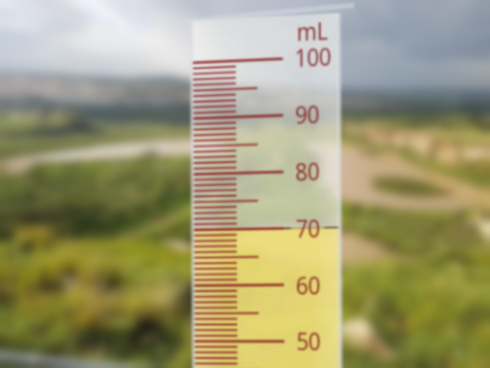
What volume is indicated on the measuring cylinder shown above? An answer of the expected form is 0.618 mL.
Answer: 70 mL
